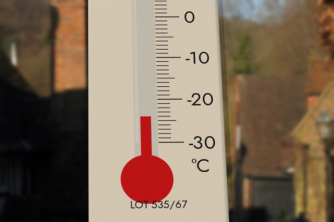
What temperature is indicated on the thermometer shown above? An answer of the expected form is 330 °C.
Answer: -24 °C
